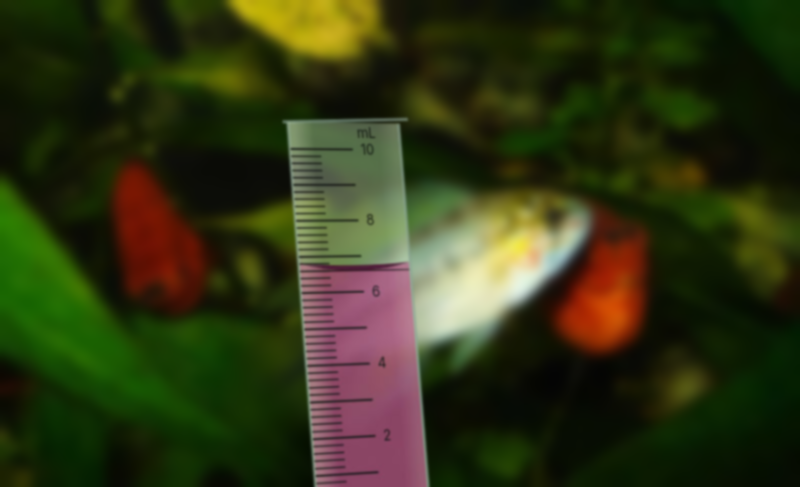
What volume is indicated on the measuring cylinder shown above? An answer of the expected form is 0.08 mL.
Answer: 6.6 mL
